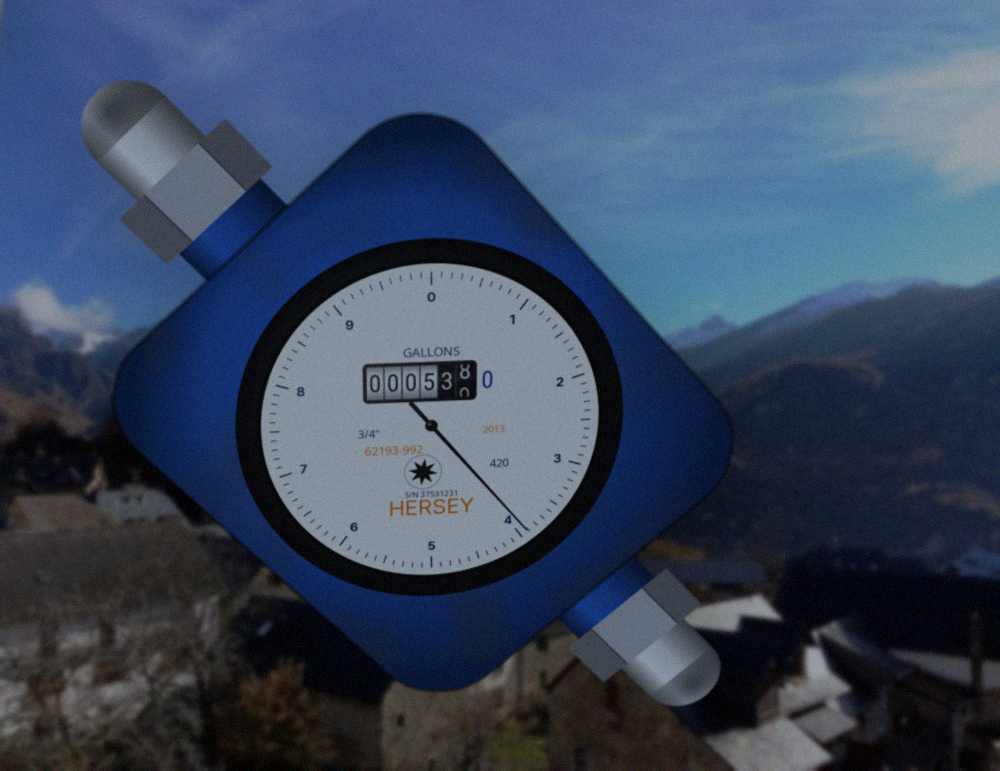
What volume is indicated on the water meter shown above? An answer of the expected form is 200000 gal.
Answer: 5383.9 gal
